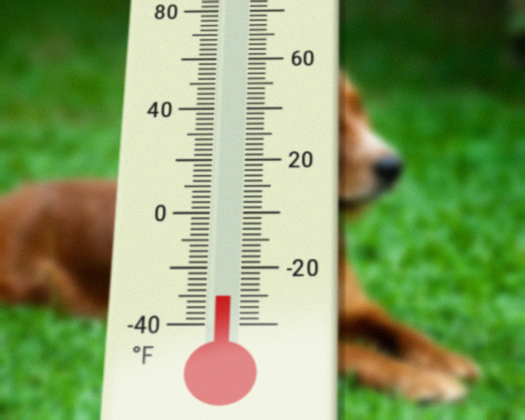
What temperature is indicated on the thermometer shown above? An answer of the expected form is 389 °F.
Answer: -30 °F
